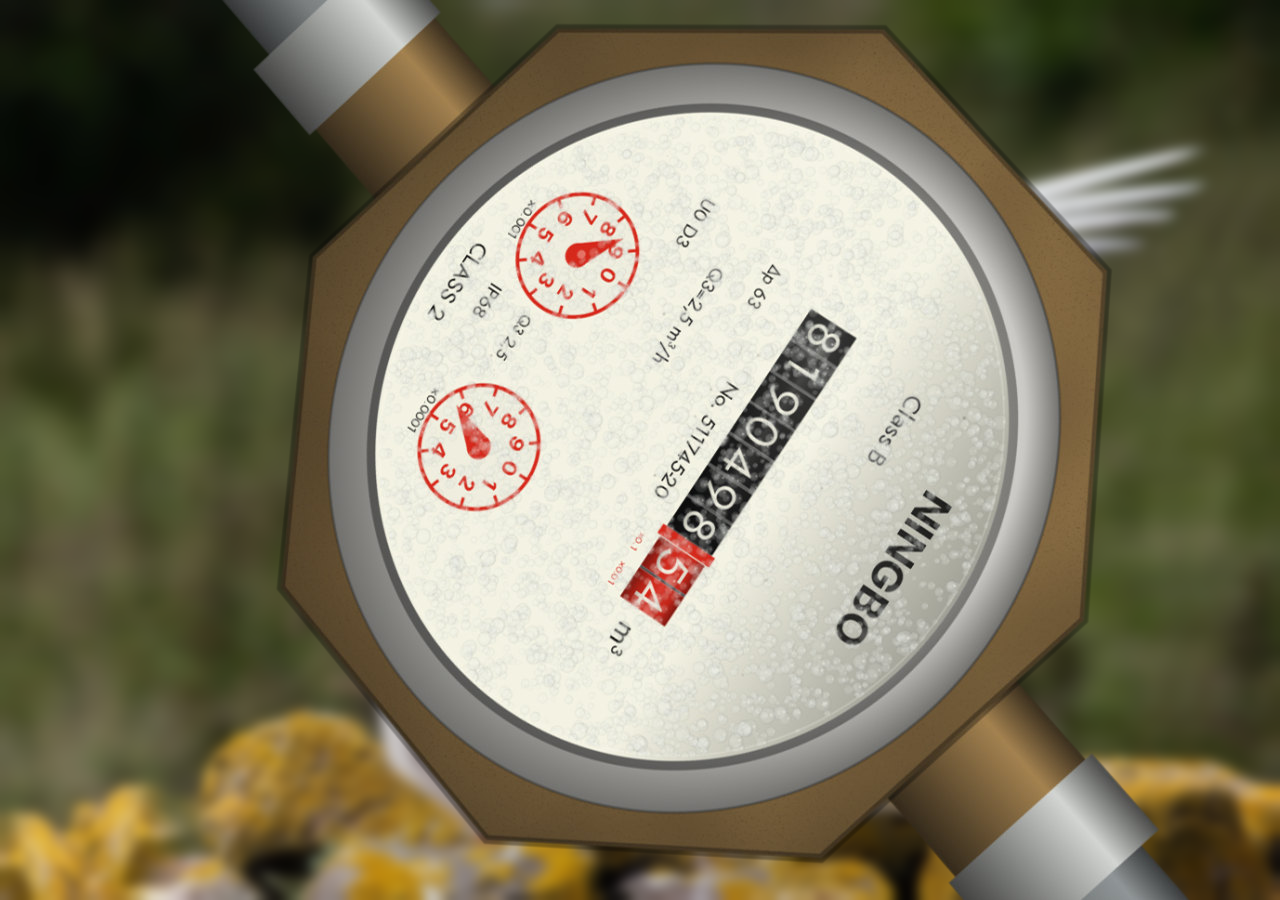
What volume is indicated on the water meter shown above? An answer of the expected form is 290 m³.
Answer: 8190498.5485 m³
